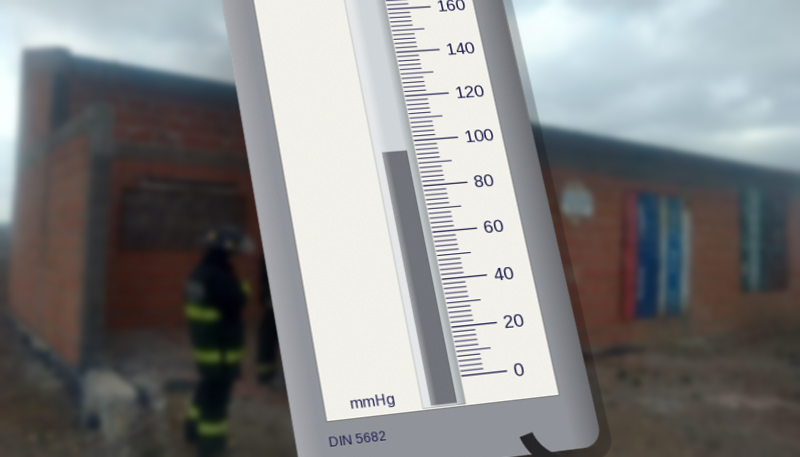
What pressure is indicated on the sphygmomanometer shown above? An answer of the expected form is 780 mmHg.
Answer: 96 mmHg
